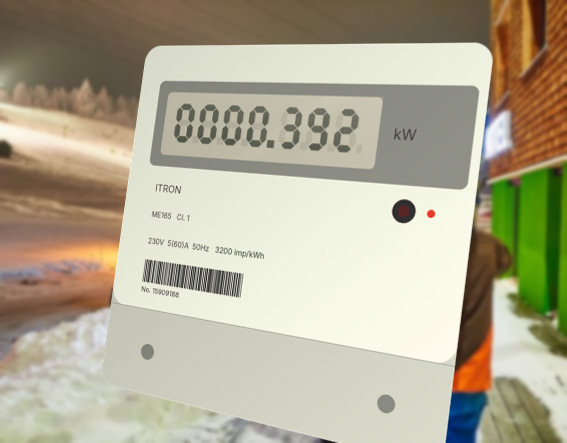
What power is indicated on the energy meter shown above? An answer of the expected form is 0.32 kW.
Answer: 0.392 kW
